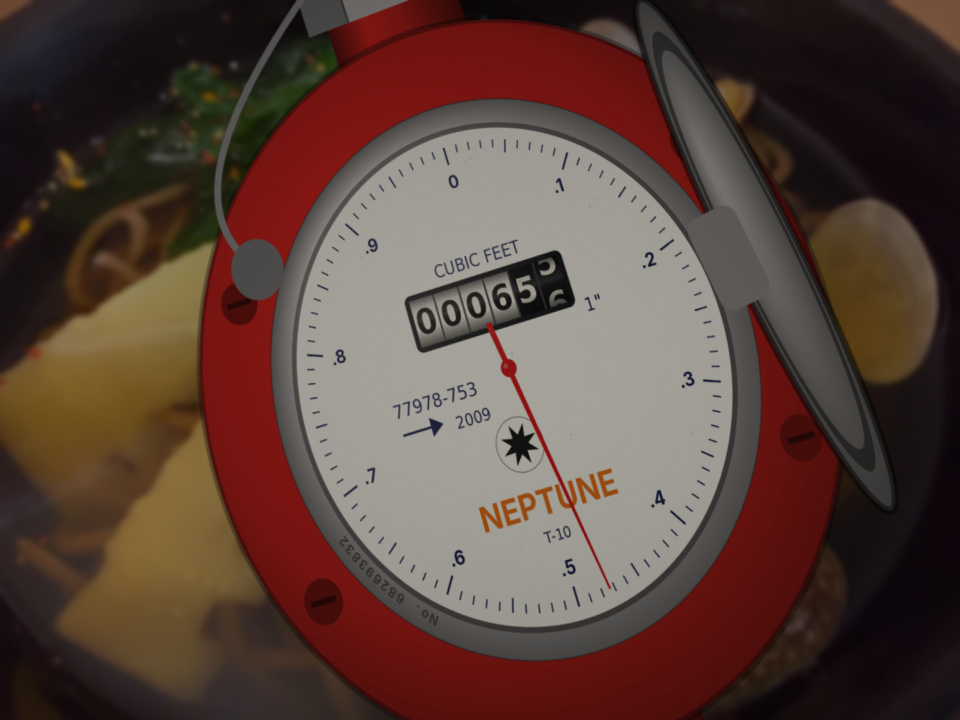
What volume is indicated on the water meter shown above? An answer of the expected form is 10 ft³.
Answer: 655.47 ft³
